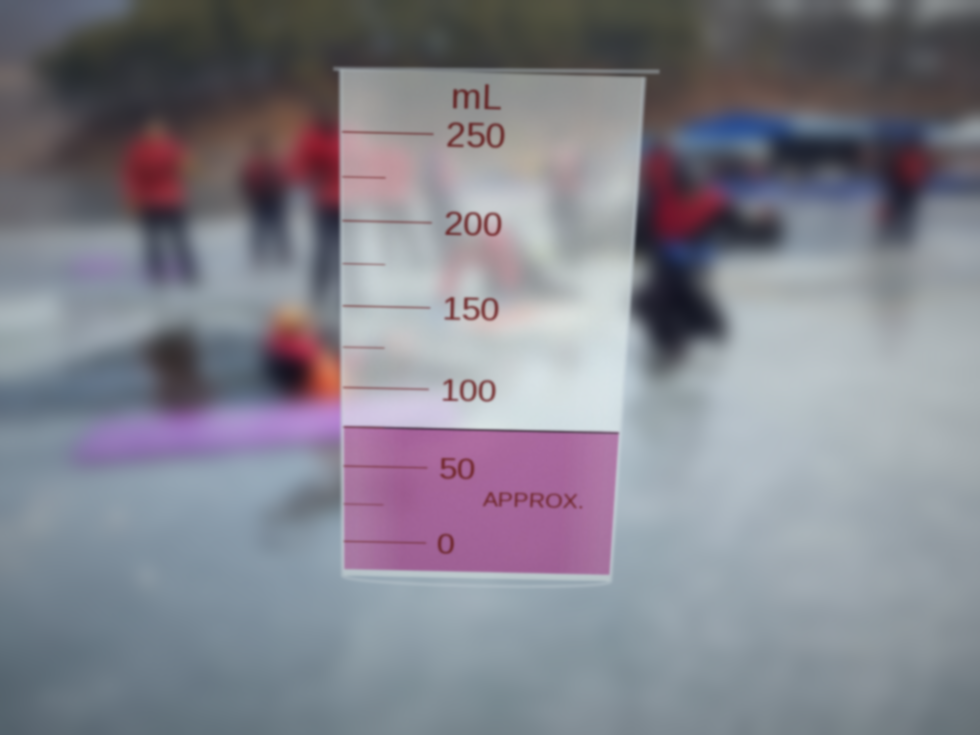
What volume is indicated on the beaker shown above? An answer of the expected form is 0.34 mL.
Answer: 75 mL
